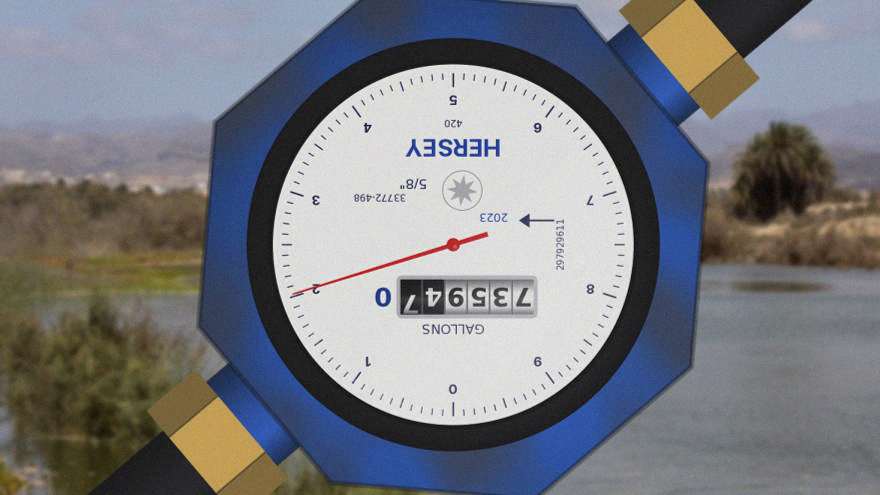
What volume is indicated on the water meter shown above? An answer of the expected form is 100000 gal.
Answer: 7359472.0 gal
